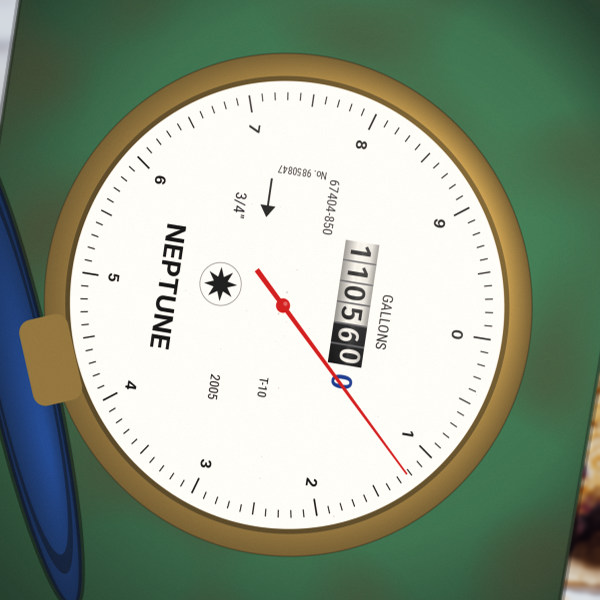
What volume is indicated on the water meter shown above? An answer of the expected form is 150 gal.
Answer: 1105601.2 gal
